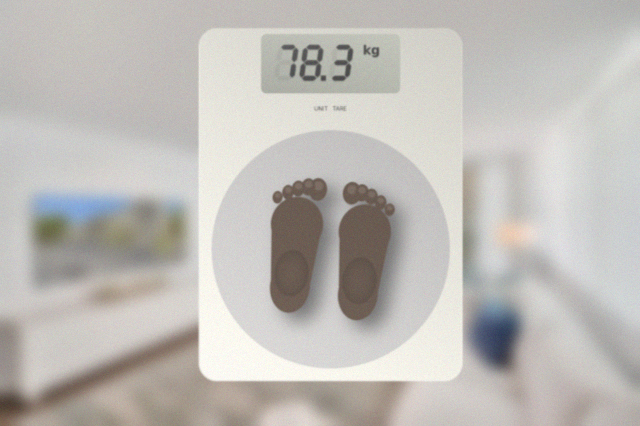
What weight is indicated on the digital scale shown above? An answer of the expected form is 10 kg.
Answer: 78.3 kg
